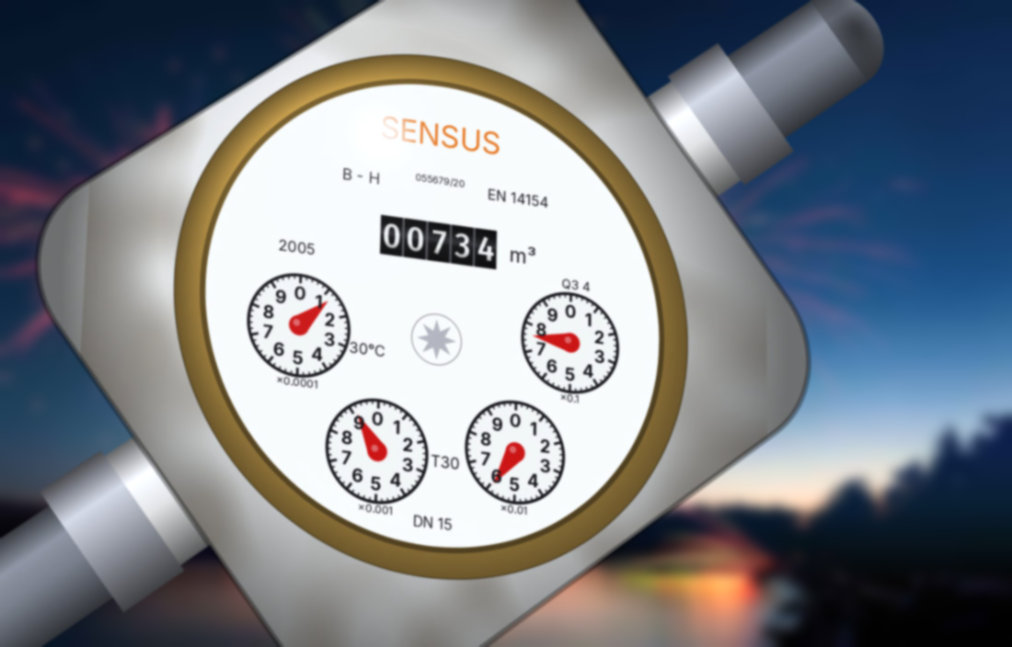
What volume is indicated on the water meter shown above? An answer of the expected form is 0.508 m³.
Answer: 734.7591 m³
